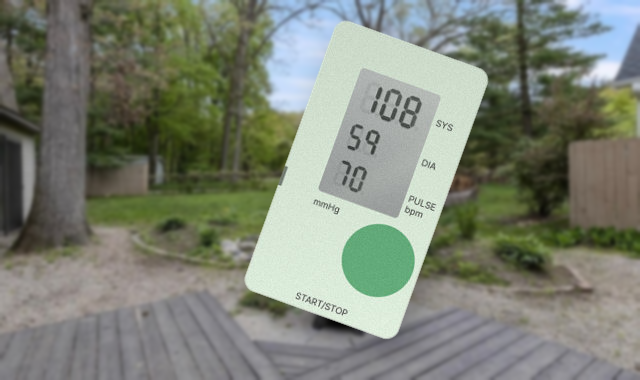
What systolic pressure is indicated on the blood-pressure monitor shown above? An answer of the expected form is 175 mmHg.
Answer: 108 mmHg
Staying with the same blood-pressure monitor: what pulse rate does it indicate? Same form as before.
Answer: 70 bpm
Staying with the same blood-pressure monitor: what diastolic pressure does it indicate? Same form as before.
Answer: 59 mmHg
